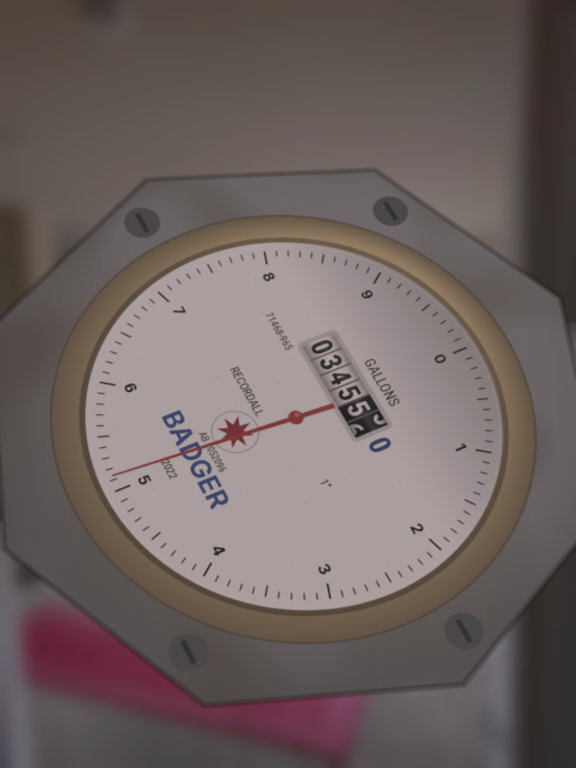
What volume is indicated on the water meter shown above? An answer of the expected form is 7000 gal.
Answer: 345555.1 gal
